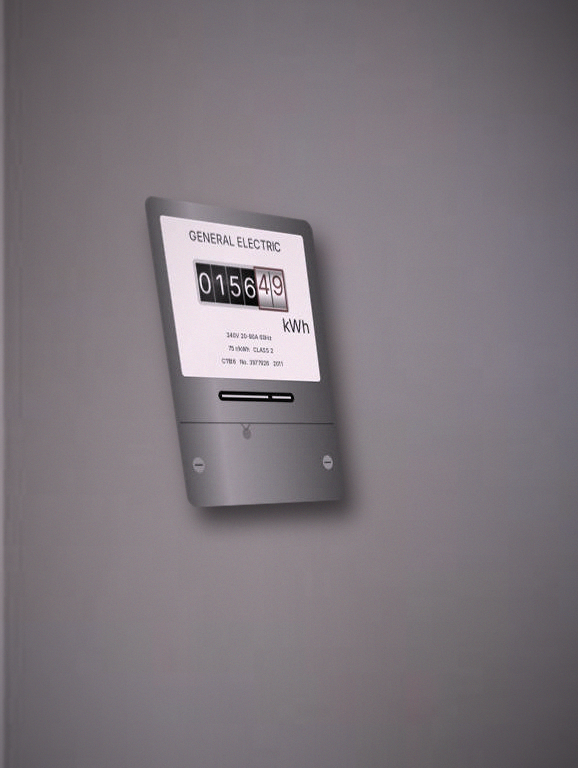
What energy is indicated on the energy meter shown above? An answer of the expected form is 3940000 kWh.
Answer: 156.49 kWh
